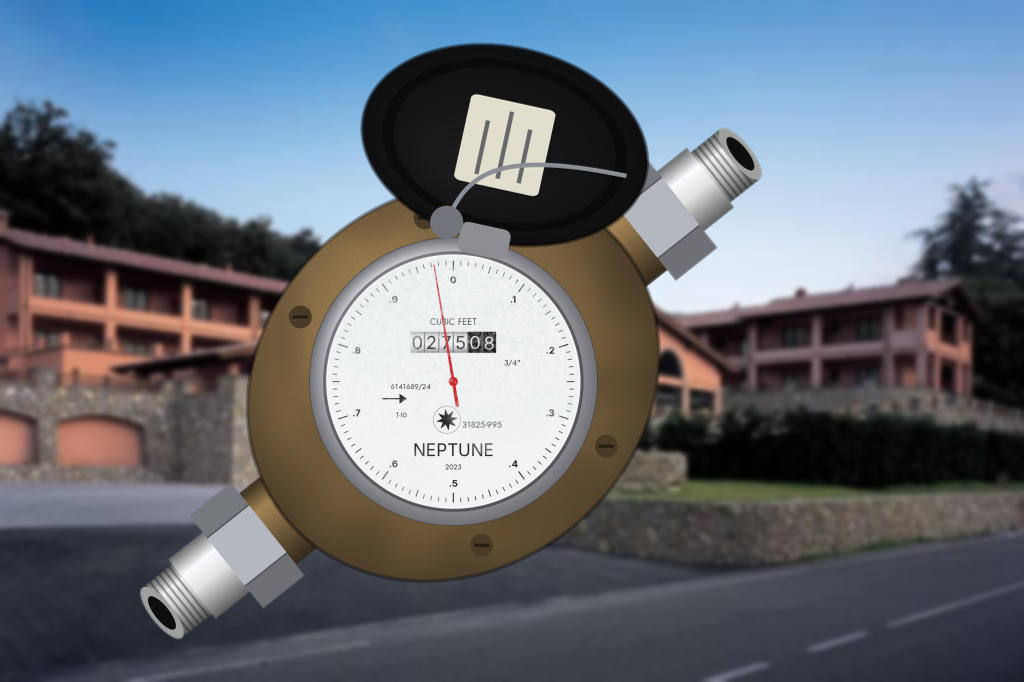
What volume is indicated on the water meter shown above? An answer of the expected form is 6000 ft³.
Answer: 27507.97 ft³
